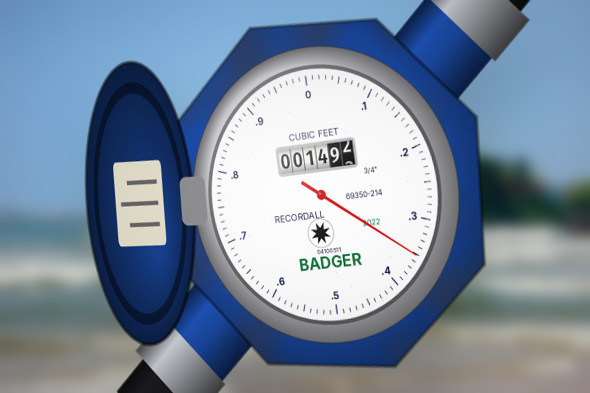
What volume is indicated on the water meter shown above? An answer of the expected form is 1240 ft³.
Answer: 1492.35 ft³
